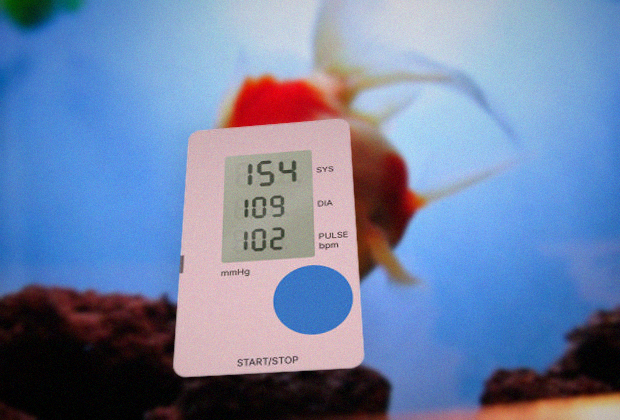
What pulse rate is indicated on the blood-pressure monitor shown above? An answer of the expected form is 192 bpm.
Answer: 102 bpm
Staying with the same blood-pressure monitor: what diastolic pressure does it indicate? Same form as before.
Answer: 109 mmHg
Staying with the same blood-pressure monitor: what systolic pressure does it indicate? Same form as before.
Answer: 154 mmHg
